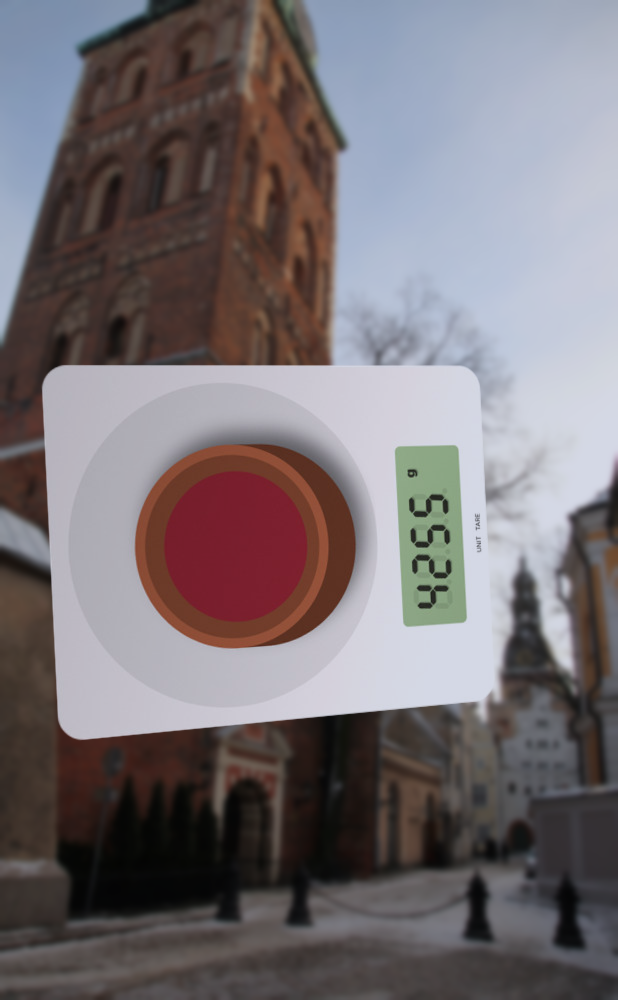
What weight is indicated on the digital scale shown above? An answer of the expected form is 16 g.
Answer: 4255 g
